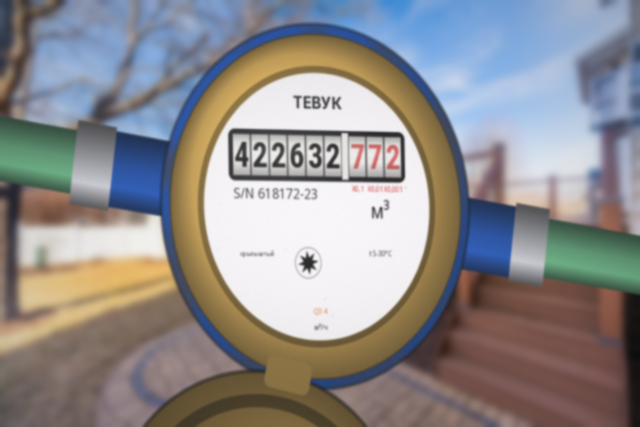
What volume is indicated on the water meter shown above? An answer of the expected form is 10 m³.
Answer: 422632.772 m³
